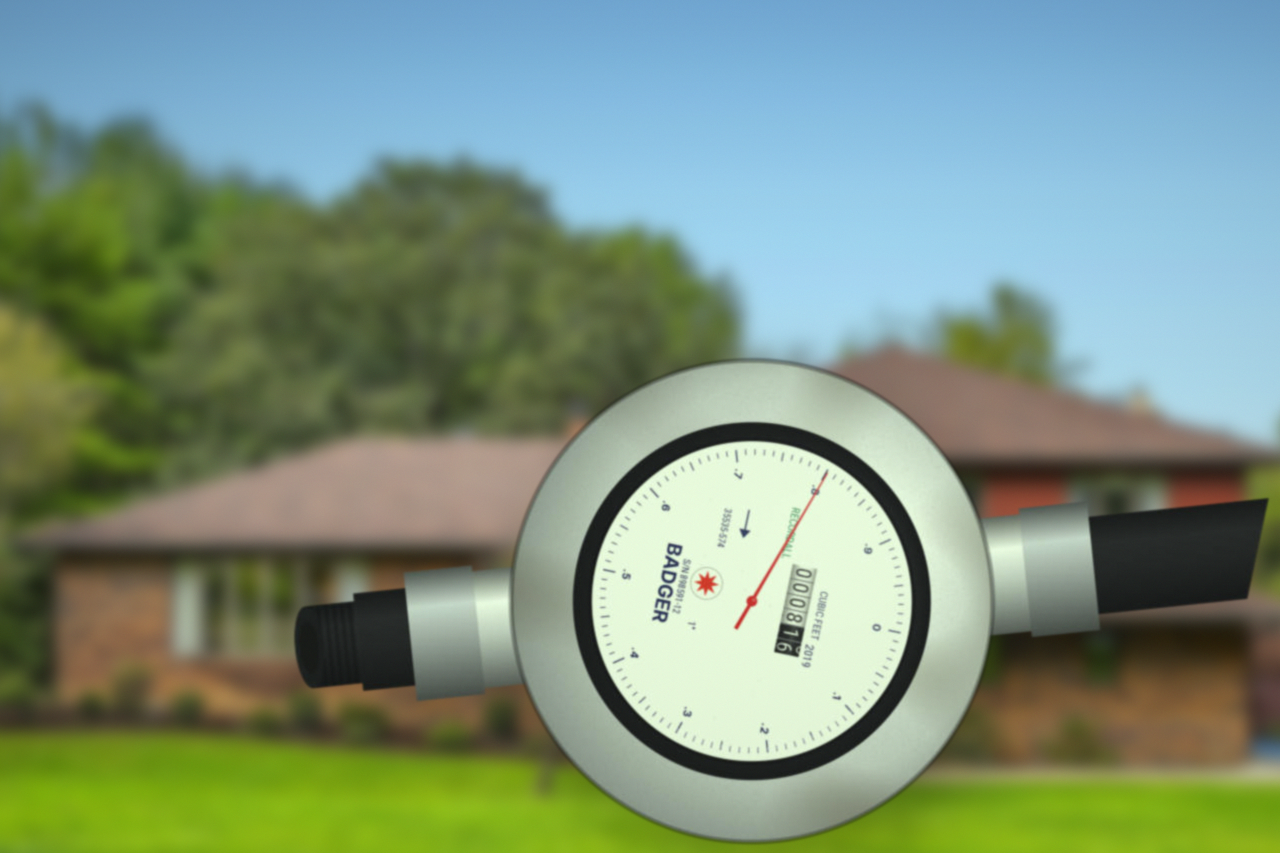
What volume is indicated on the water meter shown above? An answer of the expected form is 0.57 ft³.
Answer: 815.80 ft³
